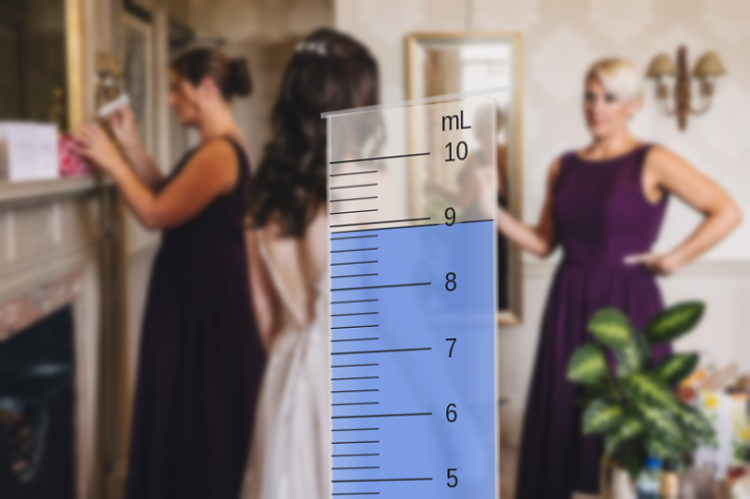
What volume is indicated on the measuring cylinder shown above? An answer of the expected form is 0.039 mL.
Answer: 8.9 mL
